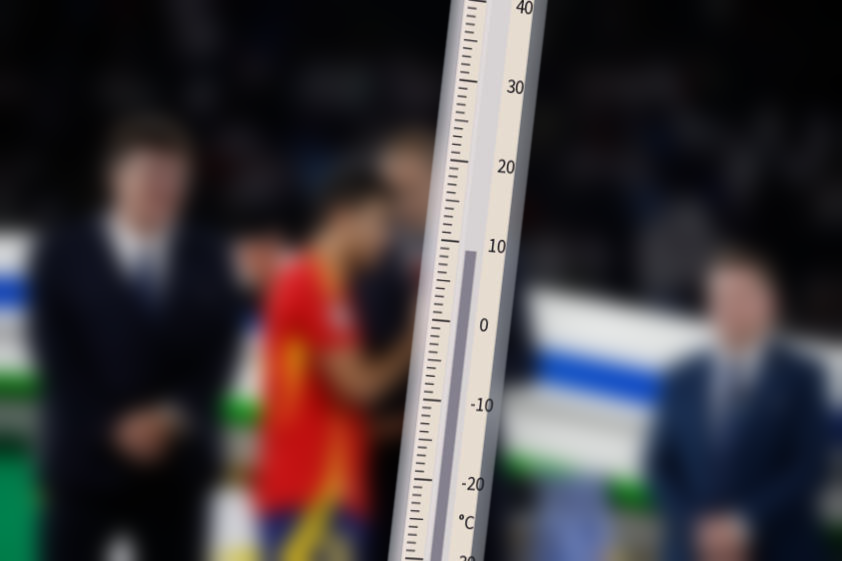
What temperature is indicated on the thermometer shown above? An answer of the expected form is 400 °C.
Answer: 9 °C
